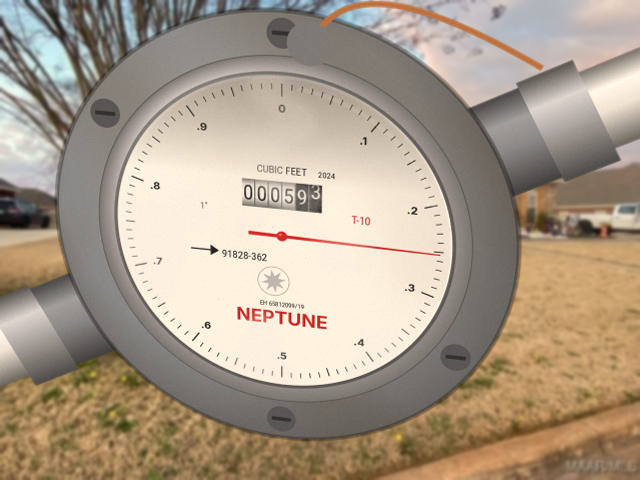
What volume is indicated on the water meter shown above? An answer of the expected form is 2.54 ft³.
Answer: 593.25 ft³
